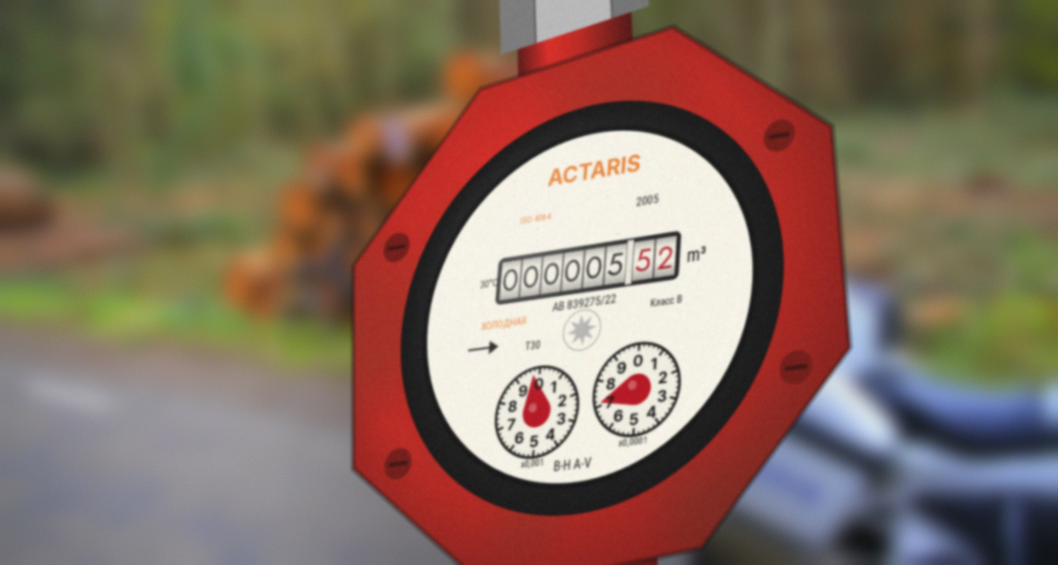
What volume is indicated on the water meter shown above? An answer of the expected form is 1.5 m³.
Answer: 5.5197 m³
